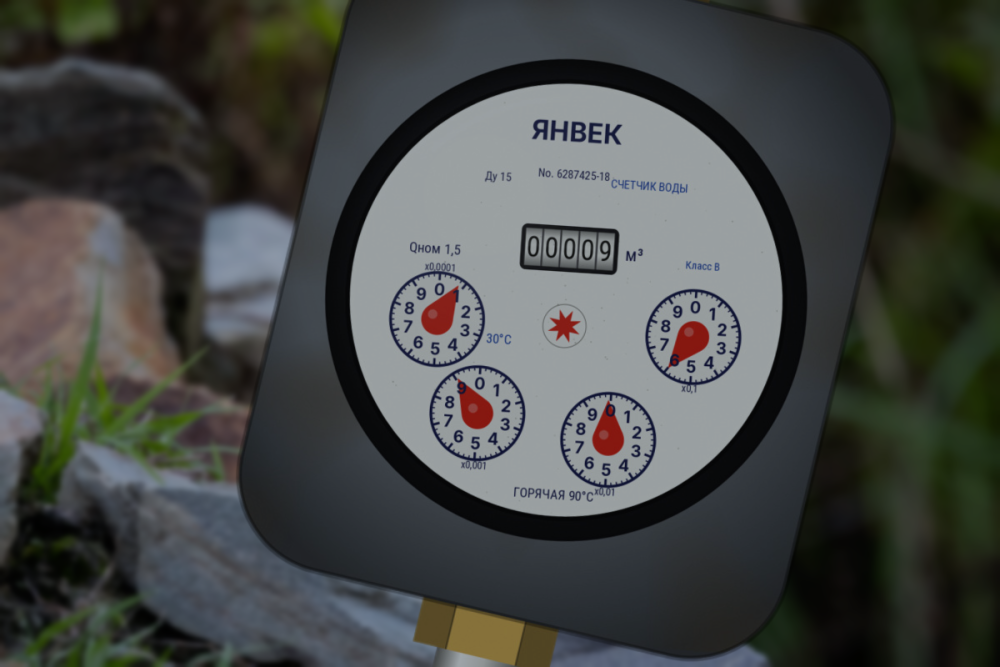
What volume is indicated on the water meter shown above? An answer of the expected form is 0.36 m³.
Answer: 9.5990 m³
